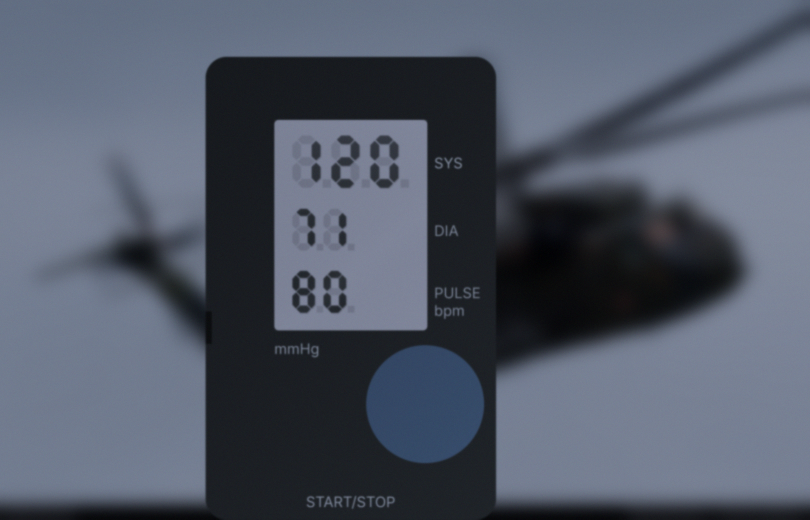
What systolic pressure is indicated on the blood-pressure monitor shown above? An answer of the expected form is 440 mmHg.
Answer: 120 mmHg
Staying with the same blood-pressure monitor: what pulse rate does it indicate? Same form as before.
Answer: 80 bpm
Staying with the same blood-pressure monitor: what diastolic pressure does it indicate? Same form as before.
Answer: 71 mmHg
